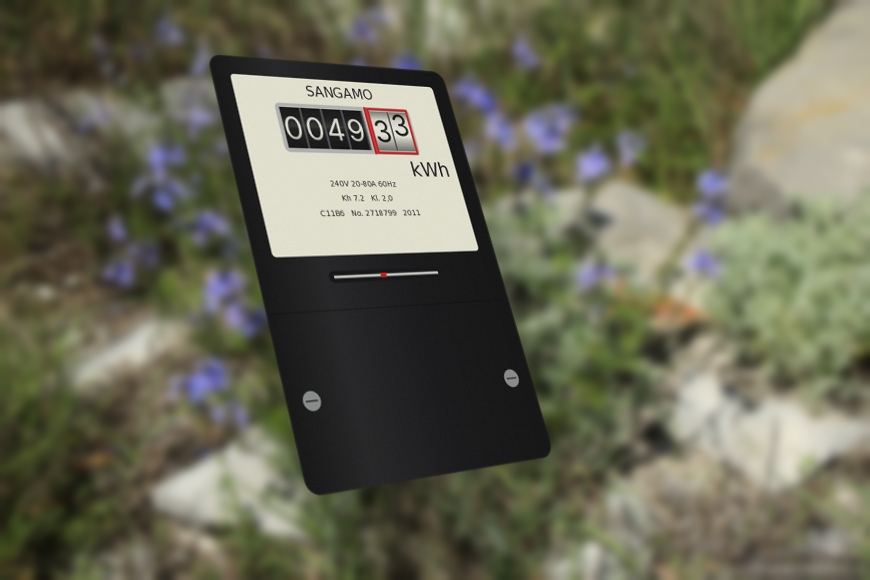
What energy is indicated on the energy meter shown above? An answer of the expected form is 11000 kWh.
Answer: 49.33 kWh
